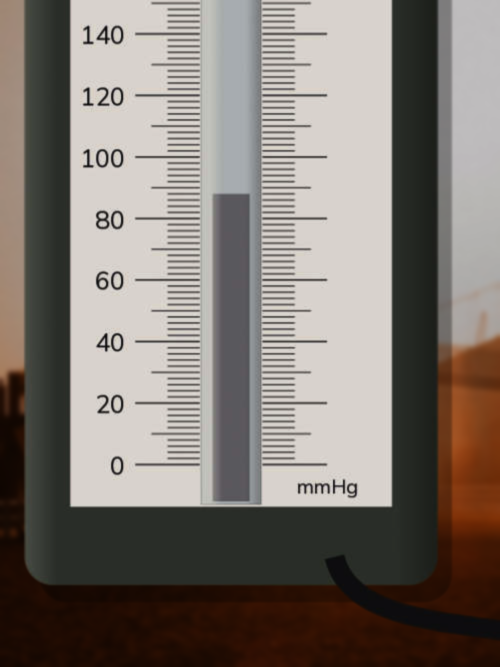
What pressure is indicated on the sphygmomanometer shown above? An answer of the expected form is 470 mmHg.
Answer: 88 mmHg
